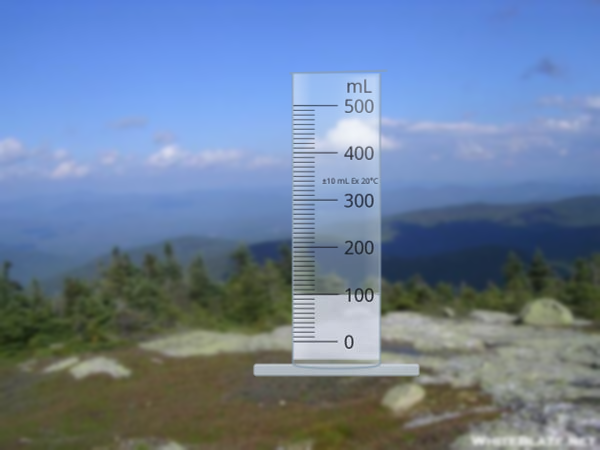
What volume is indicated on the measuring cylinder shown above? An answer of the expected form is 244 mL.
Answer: 100 mL
